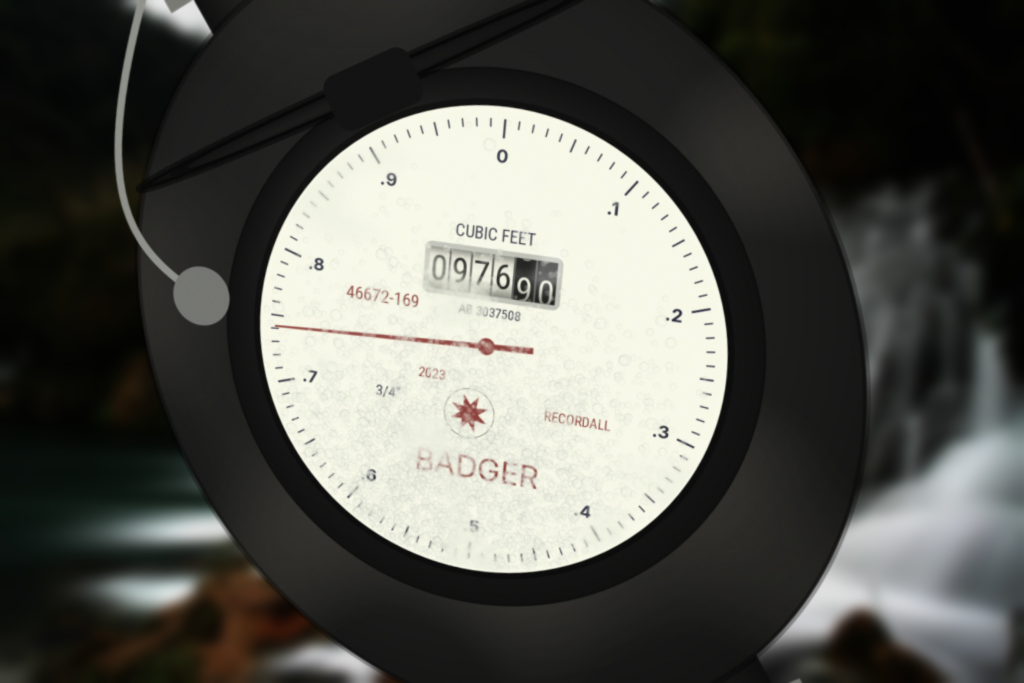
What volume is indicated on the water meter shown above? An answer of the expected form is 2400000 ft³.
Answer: 97689.74 ft³
